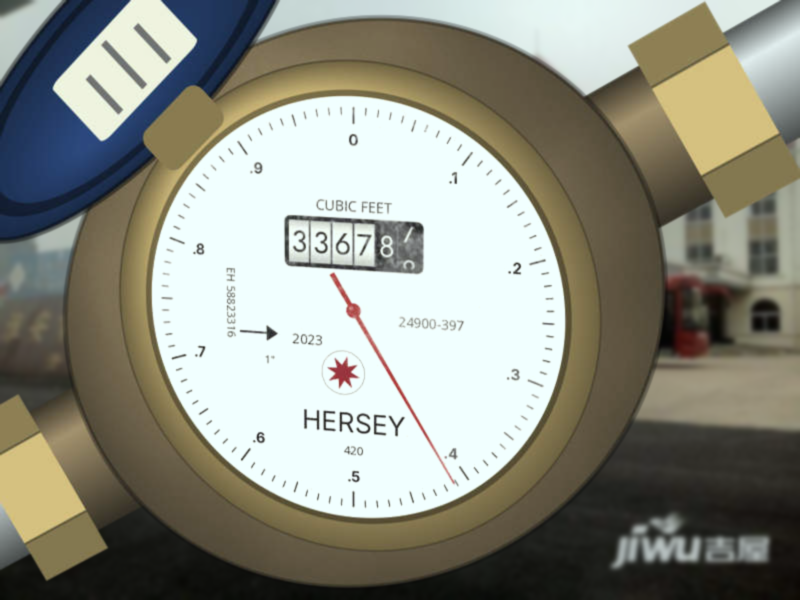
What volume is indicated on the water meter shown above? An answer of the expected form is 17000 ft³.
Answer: 336787.41 ft³
